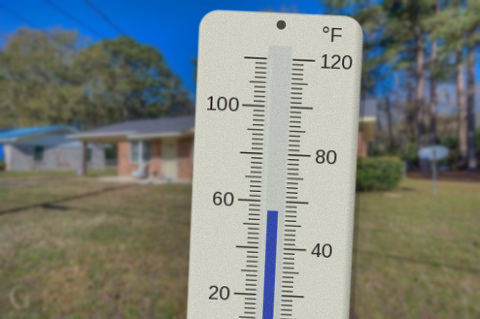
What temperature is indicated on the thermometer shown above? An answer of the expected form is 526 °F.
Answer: 56 °F
